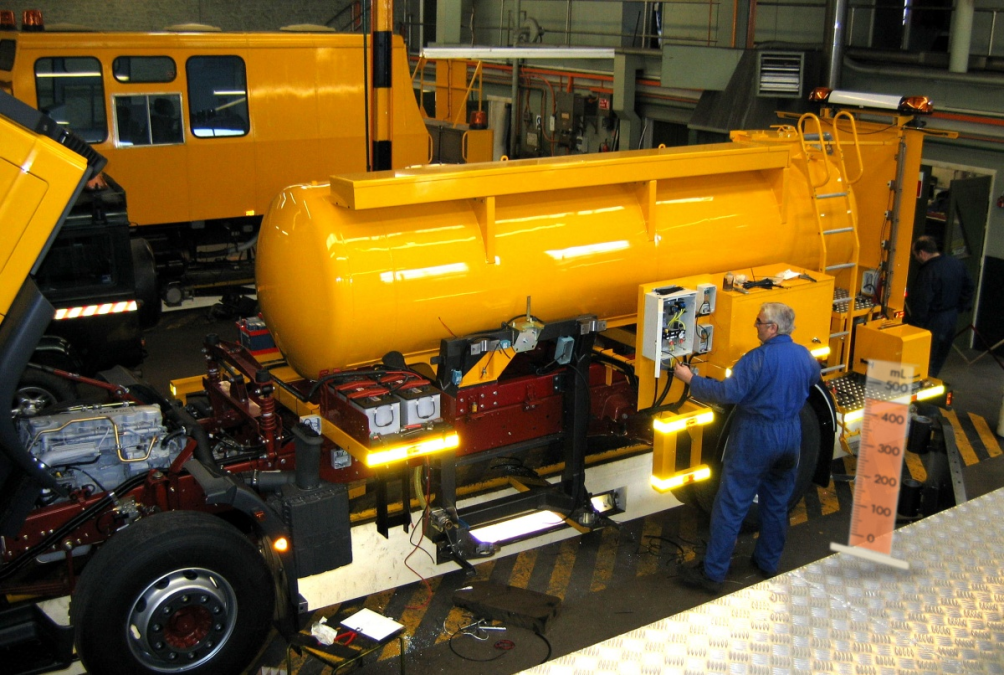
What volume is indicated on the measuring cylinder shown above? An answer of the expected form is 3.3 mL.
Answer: 450 mL
